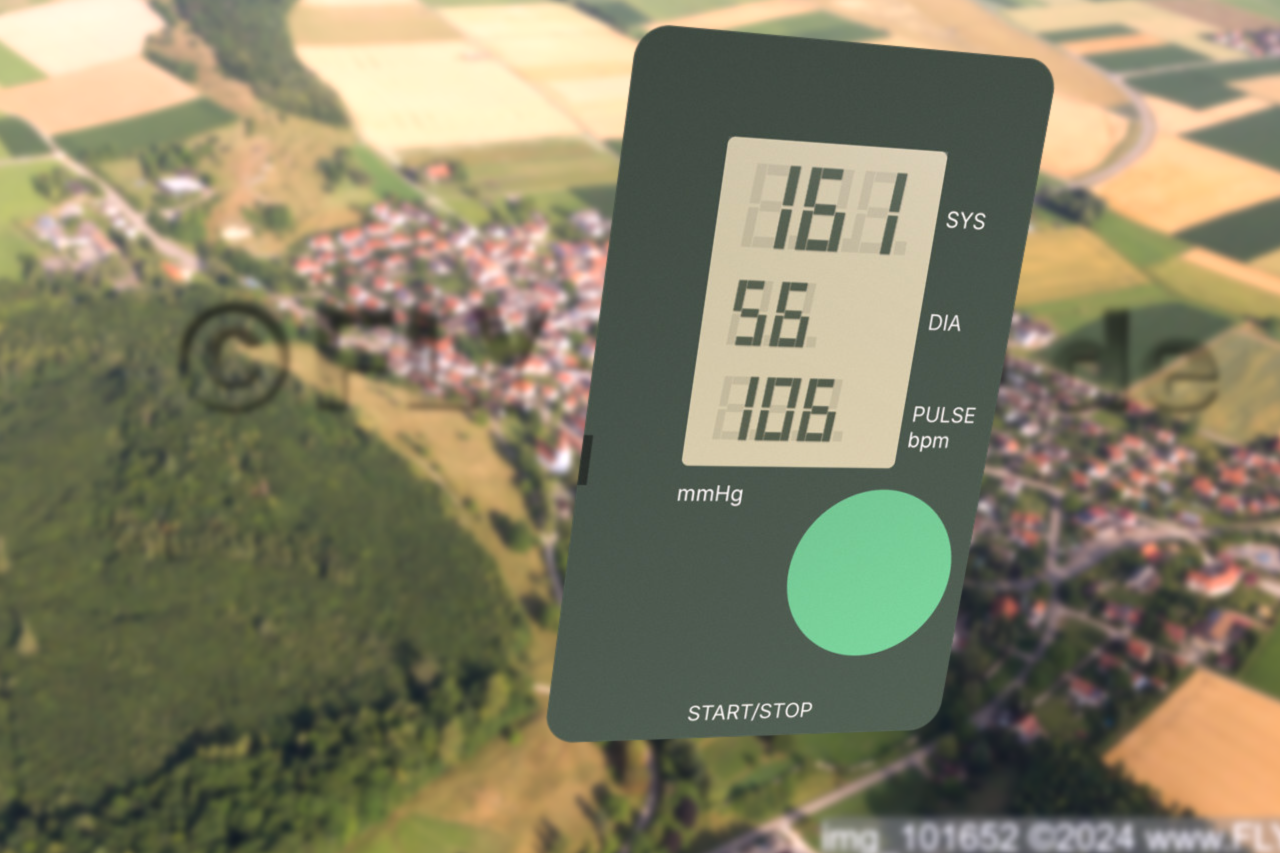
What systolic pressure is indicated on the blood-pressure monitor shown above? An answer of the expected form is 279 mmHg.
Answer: 161 mmHg
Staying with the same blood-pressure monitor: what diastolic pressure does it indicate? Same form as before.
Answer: 56 mmHg
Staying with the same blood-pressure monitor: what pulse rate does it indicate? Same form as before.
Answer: 106 bpm
